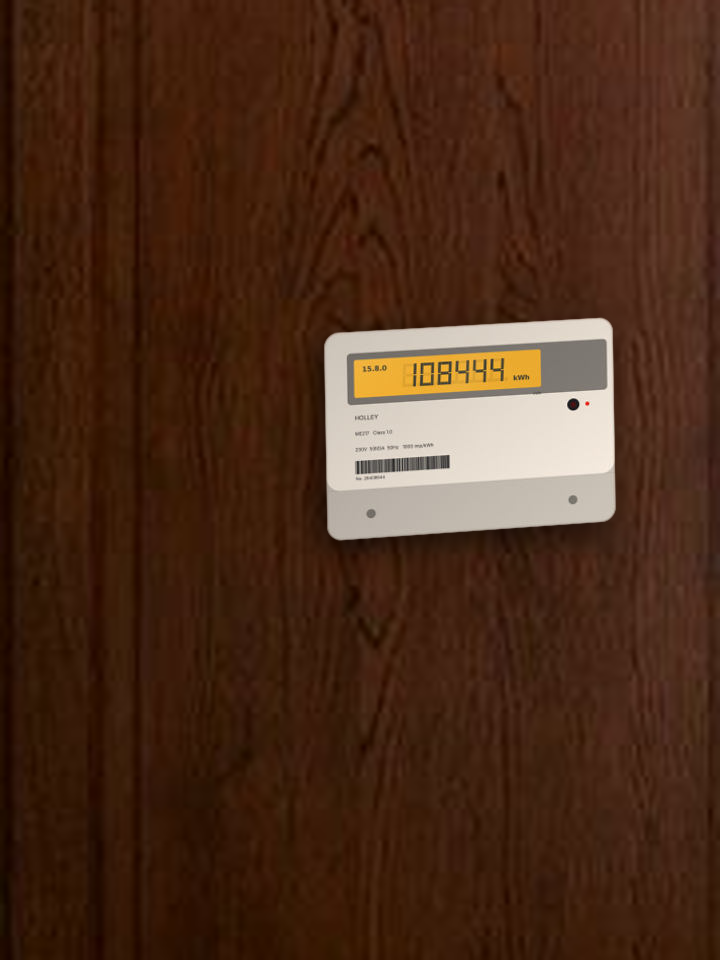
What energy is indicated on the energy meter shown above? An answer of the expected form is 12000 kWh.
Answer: 108444 kWh
